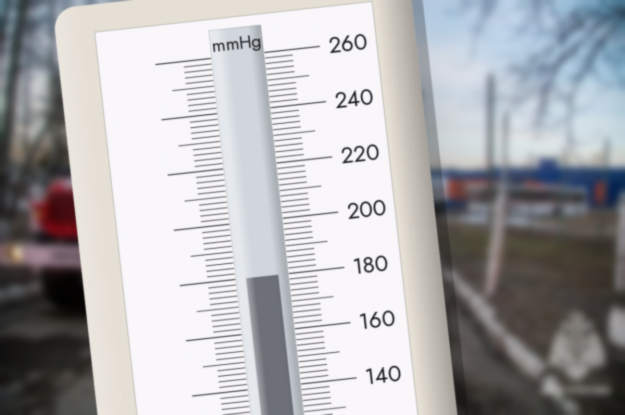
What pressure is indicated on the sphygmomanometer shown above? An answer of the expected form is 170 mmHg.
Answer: 180 mmHg
